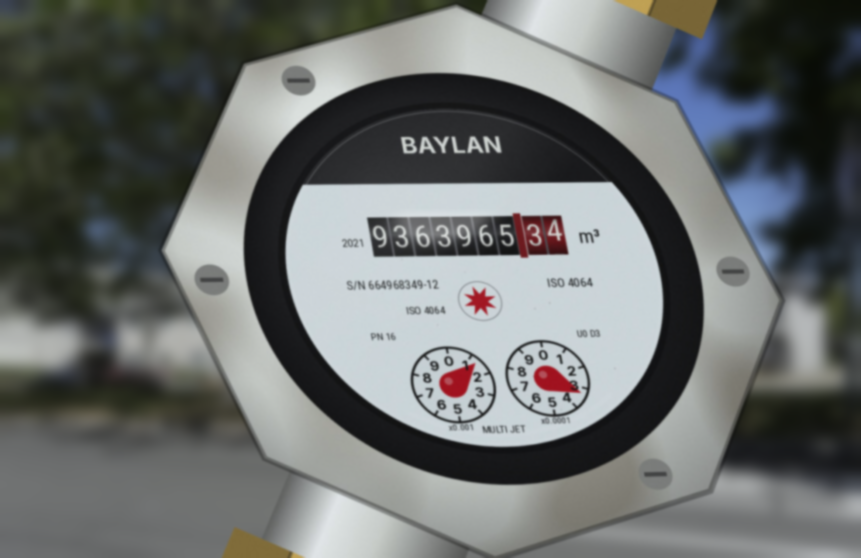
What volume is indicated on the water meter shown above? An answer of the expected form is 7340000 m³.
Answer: 9363965.3413 m³
